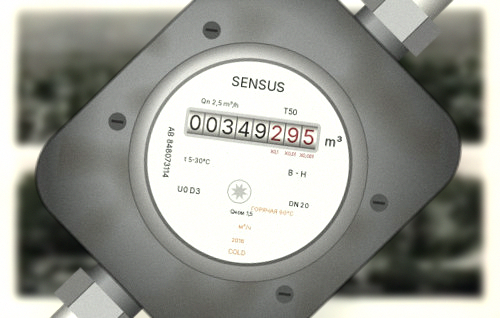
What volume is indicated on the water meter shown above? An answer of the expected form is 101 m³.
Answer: 349.295 m³
